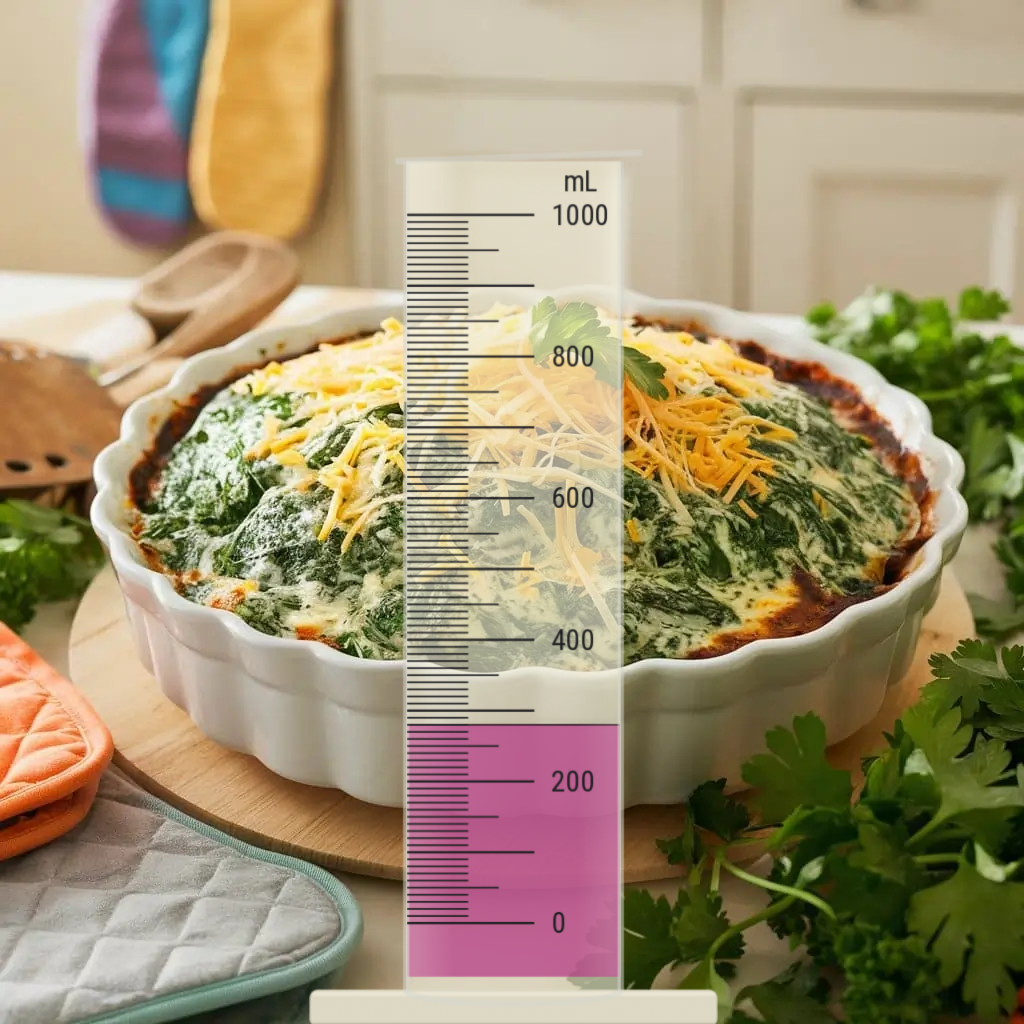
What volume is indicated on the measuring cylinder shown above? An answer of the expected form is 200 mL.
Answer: 280 mL
